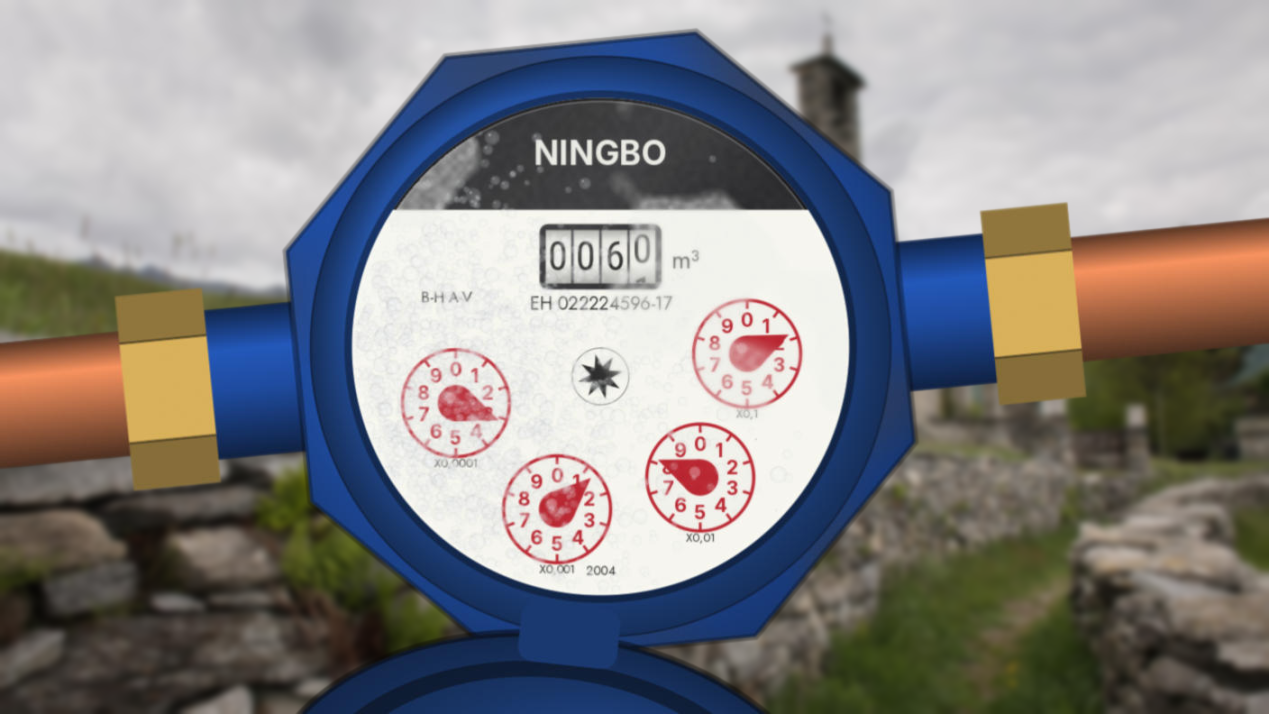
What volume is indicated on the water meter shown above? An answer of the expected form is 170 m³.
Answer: 60.1813 m³
